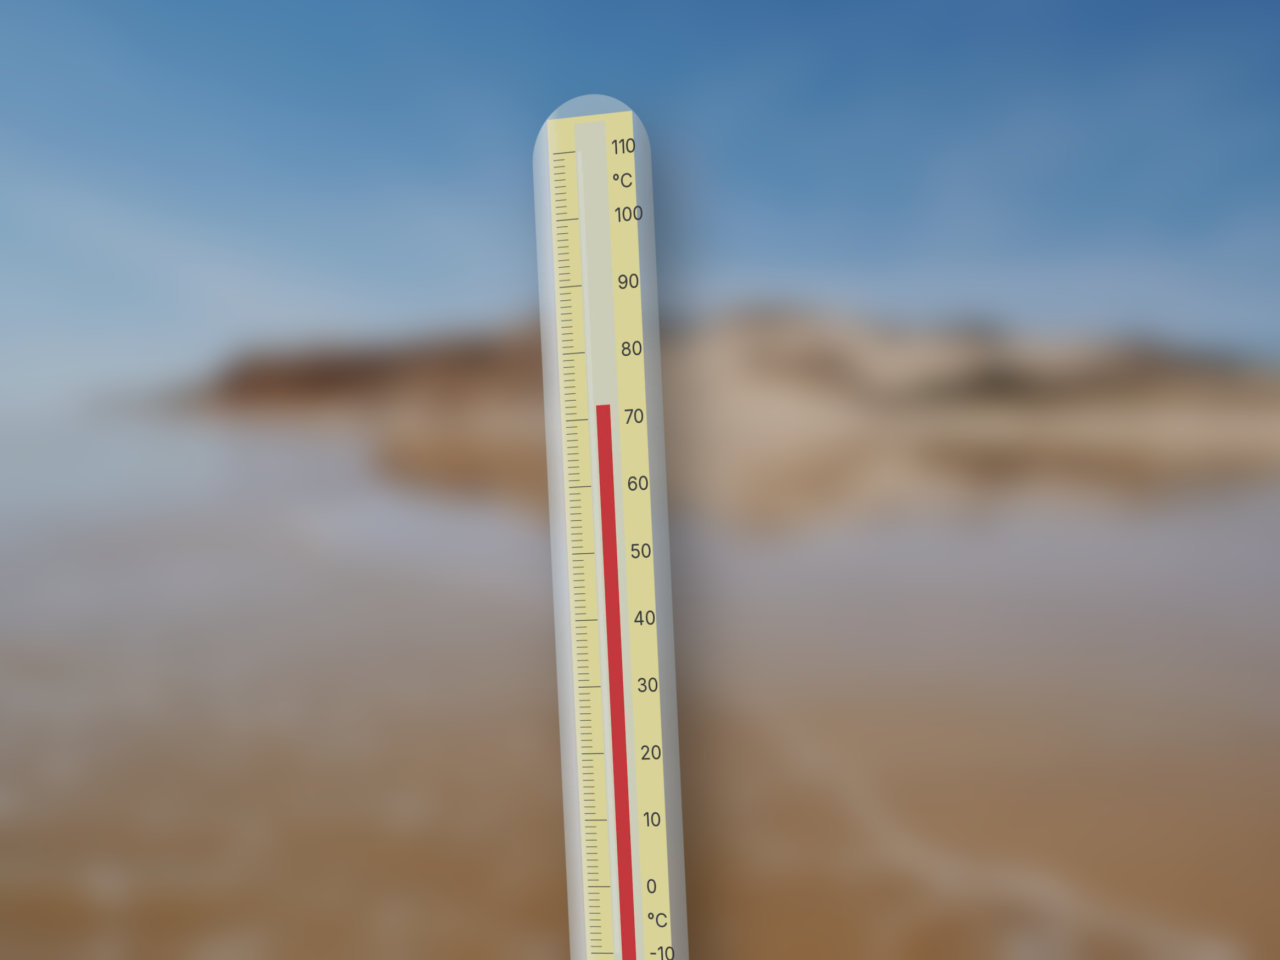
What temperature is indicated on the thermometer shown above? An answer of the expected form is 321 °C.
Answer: 72 °C
